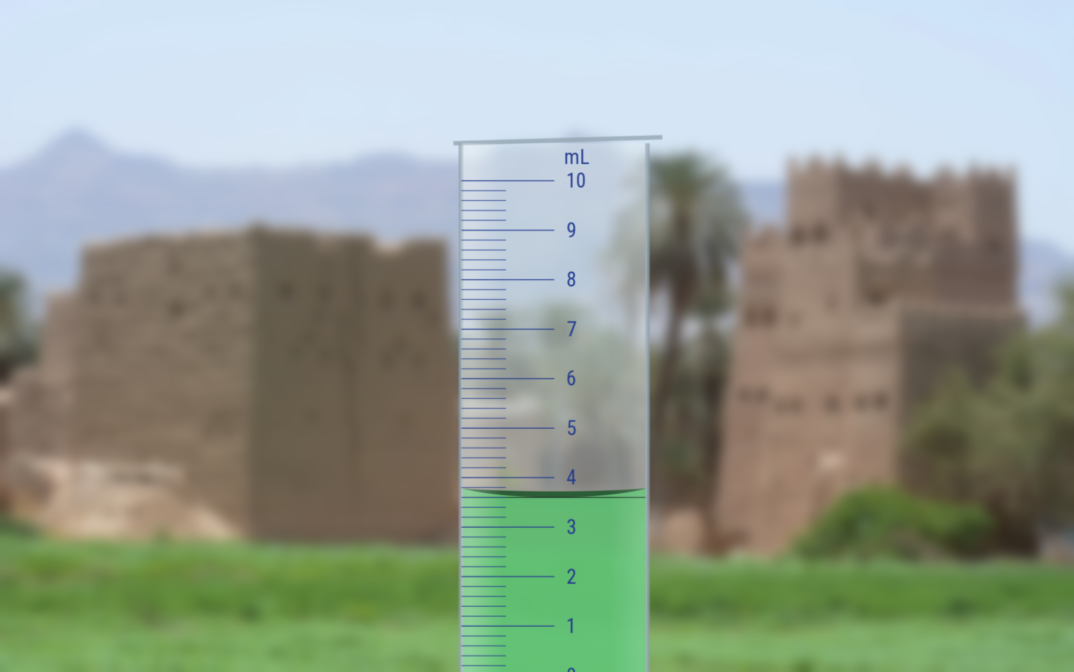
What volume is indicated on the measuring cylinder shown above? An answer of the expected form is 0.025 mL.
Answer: 3.6 mL
